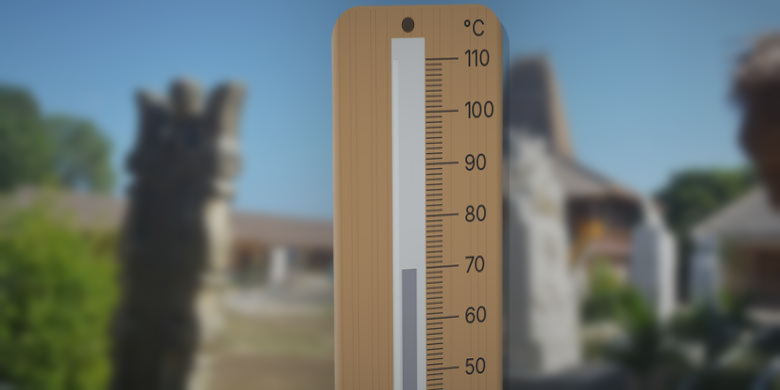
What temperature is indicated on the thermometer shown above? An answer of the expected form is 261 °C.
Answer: 70 °C
